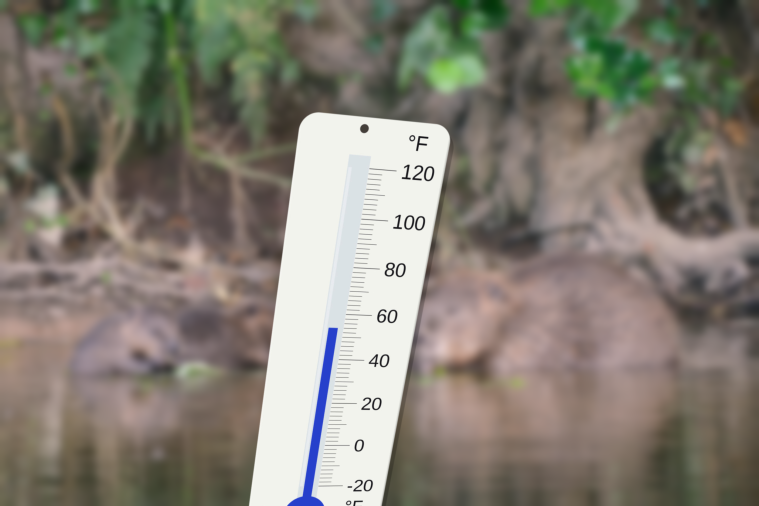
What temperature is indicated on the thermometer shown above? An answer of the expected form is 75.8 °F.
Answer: 54 °F
